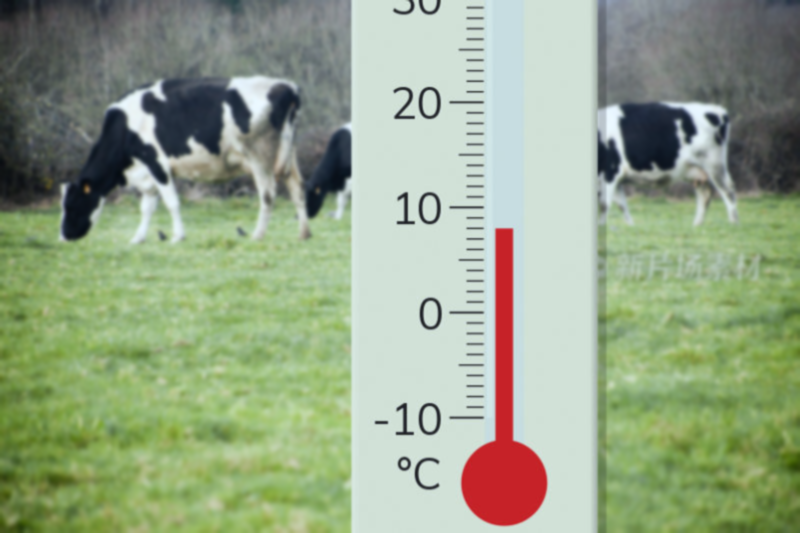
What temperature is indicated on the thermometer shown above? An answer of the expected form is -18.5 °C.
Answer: 8 °C
